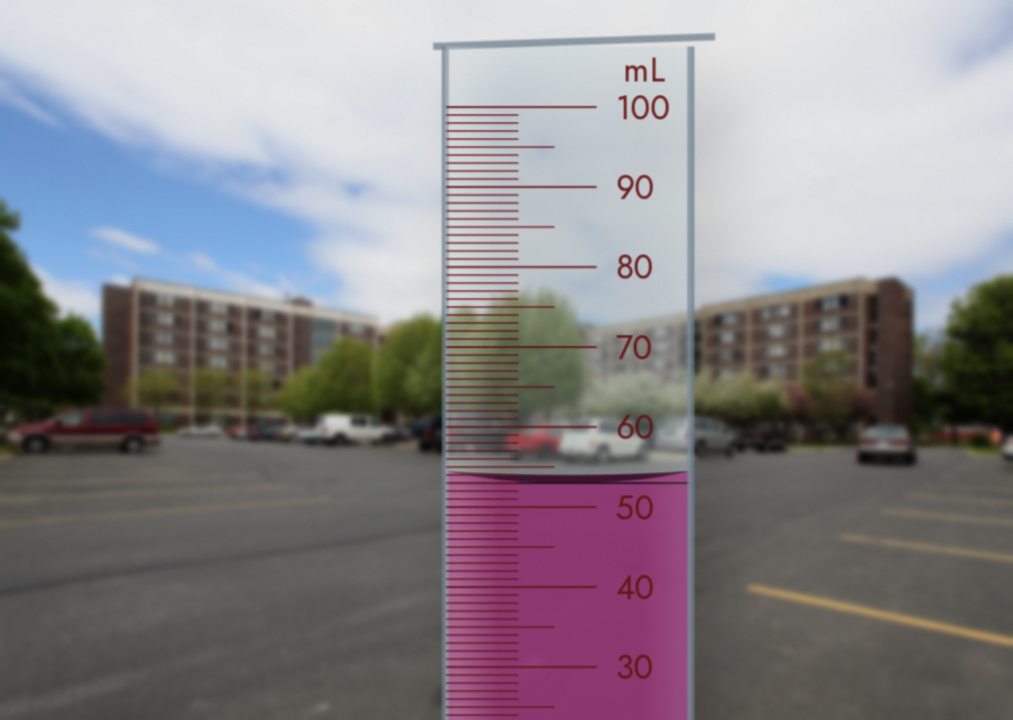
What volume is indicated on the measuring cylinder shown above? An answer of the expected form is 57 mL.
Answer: 53 mL
